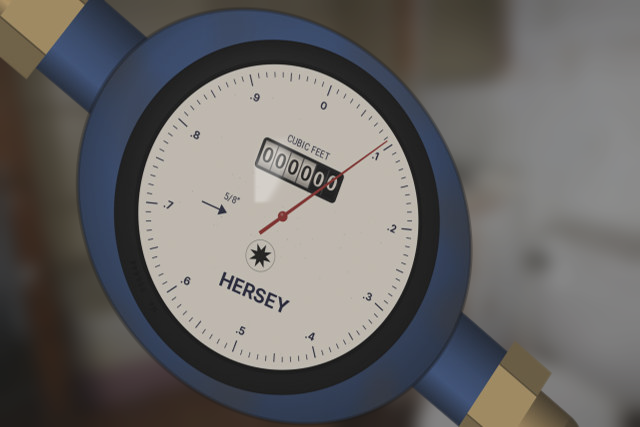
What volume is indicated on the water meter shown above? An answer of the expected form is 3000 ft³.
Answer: 0.09 ft³
